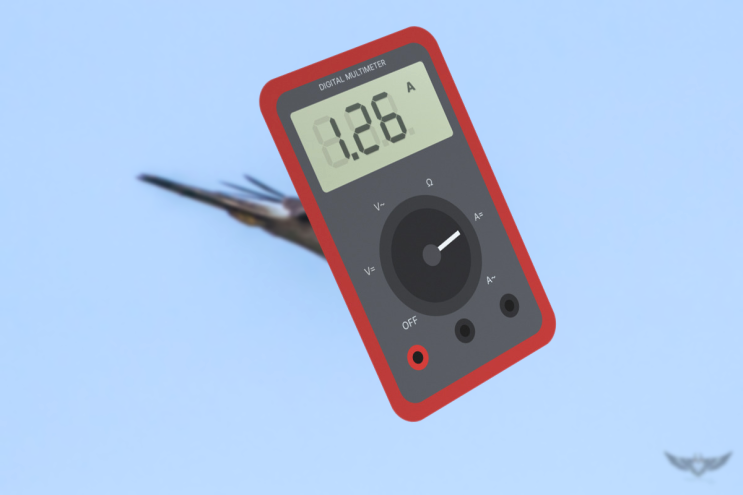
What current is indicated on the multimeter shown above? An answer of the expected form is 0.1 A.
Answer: 1.26 A
